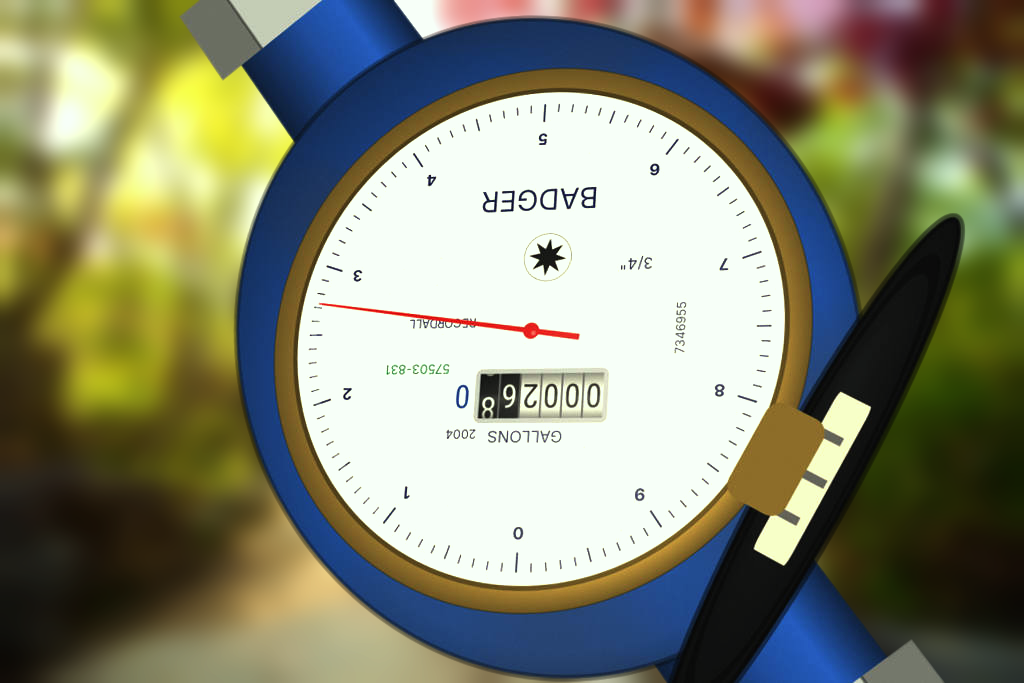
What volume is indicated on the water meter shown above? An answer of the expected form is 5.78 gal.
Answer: 2682.7 gal
